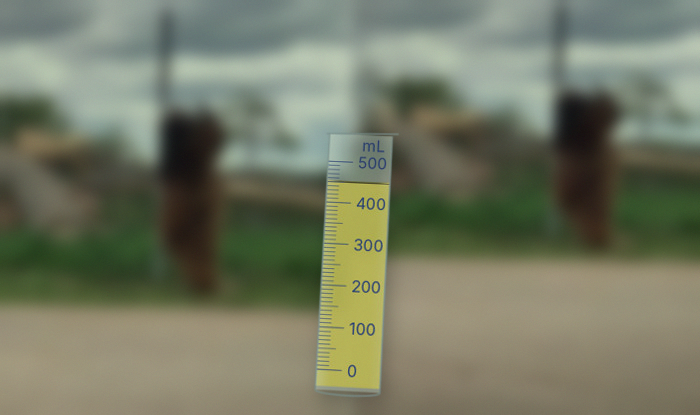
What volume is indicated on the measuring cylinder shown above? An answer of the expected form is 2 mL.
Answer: 450 mL
